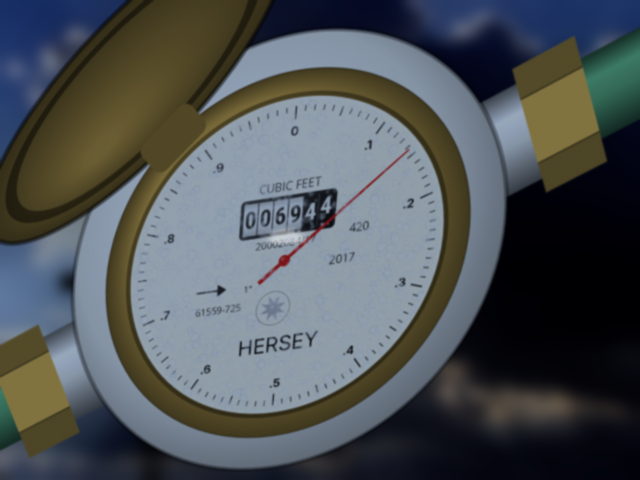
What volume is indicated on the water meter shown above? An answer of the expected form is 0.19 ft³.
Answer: 6944.14 ft³
